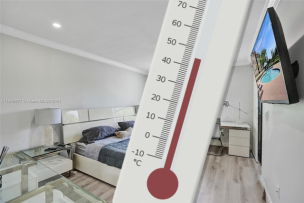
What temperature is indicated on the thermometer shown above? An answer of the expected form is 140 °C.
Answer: 45 °C
